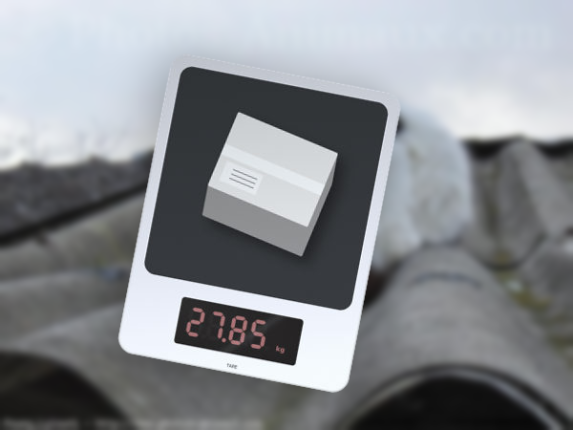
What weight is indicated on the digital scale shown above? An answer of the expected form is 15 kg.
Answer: 27.85 kg
